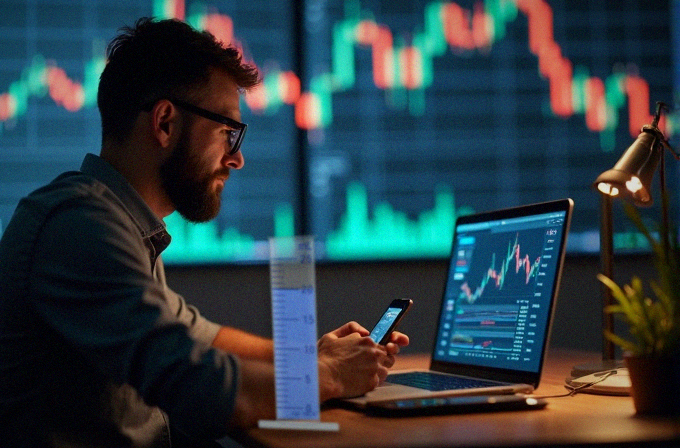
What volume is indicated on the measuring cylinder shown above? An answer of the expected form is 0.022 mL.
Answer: 20 mL
